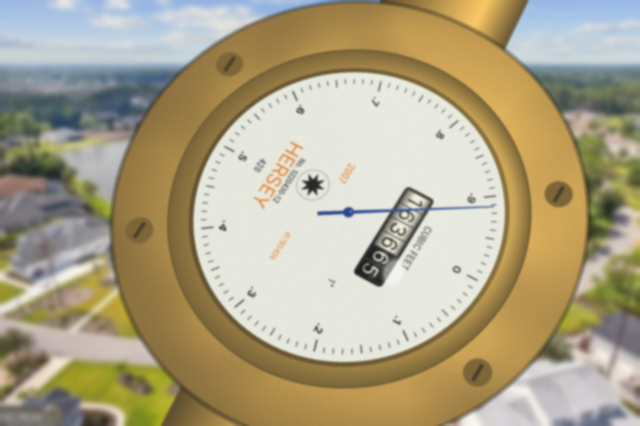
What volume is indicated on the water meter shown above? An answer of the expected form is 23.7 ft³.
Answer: 163664.91 ft³
